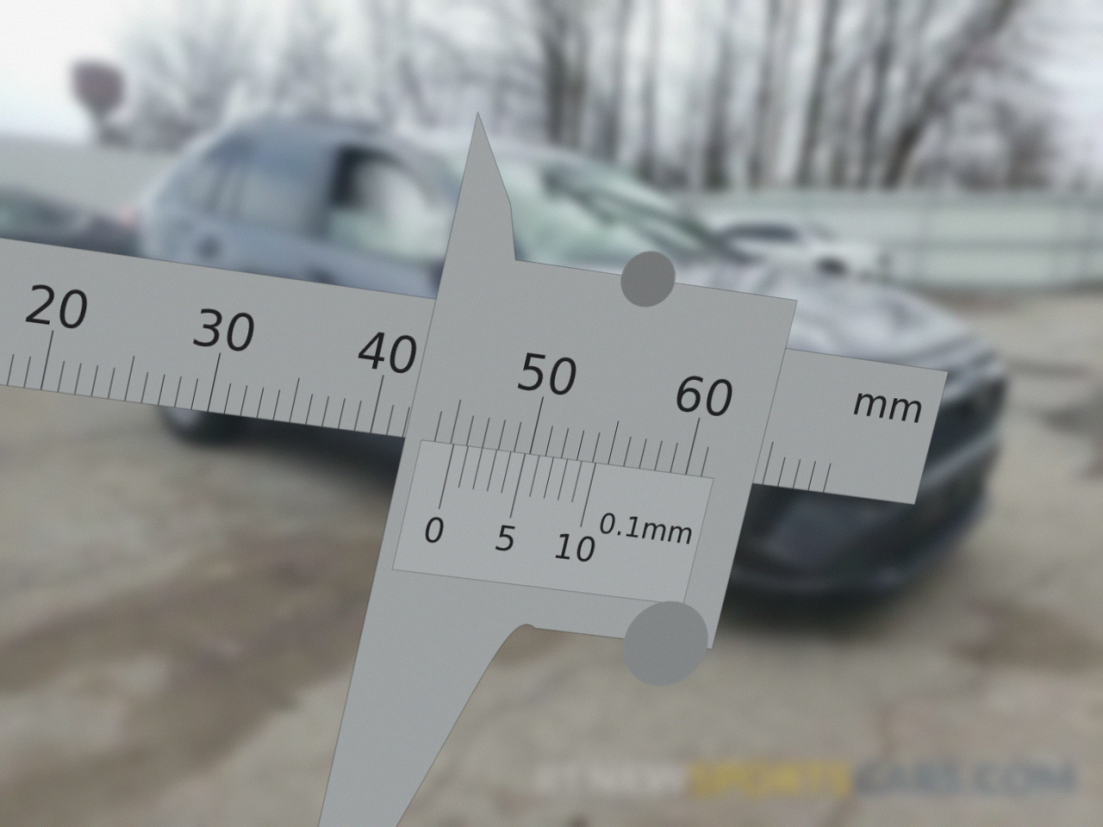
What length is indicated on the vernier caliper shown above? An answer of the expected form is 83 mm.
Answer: 45.2 mm
